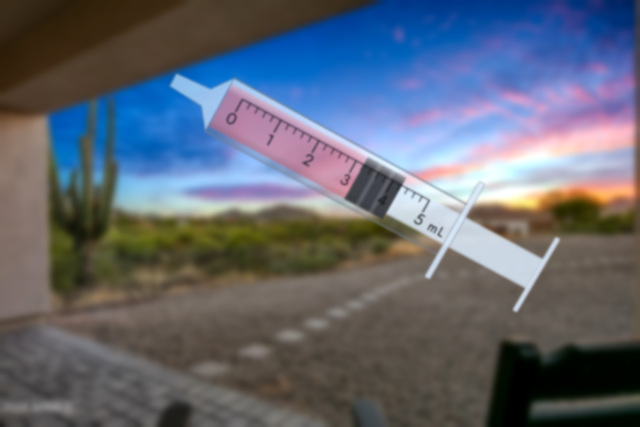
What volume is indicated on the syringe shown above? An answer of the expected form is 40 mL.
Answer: 3.2 mL
